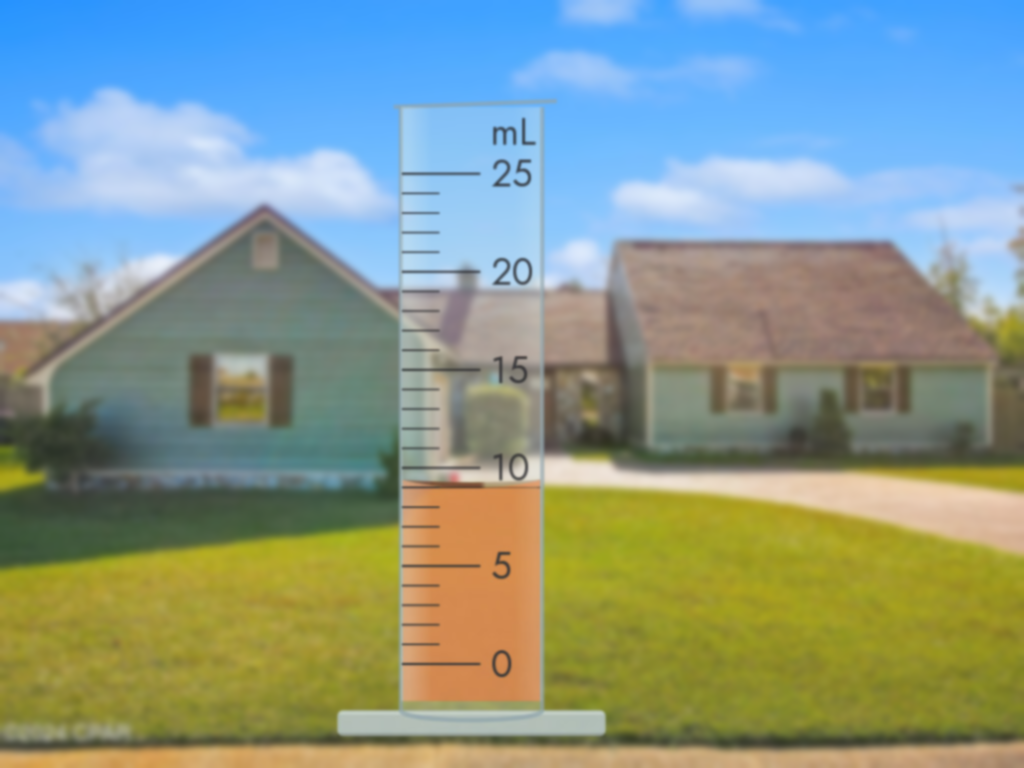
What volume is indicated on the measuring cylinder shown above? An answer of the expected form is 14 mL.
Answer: 9 mL
